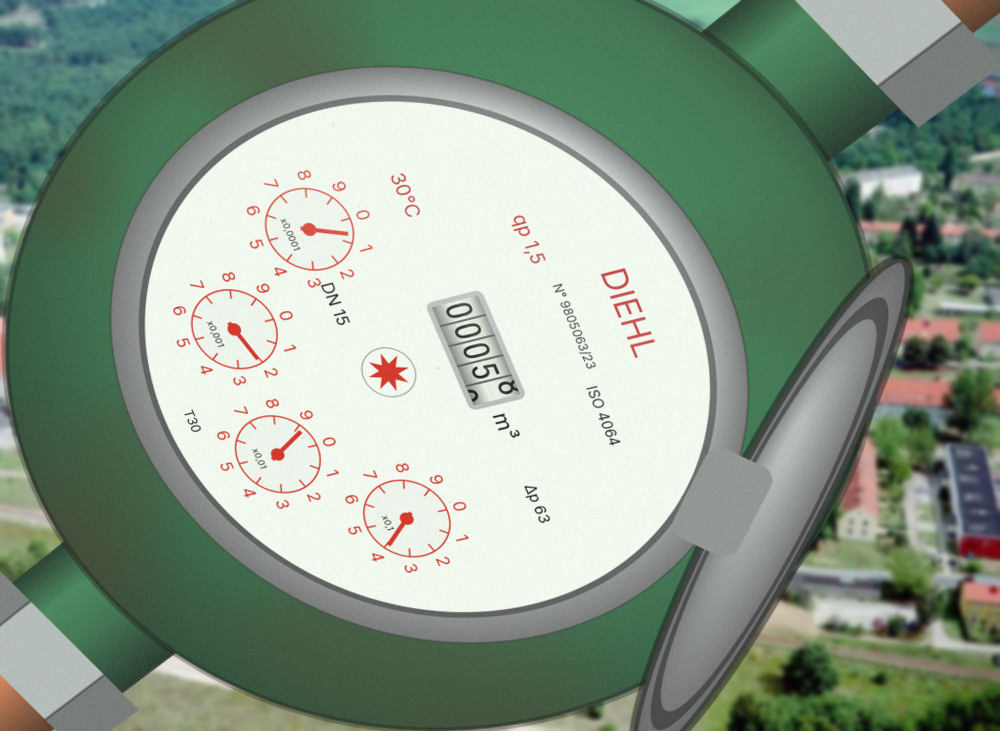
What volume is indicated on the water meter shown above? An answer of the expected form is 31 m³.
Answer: 58.3920 m³
